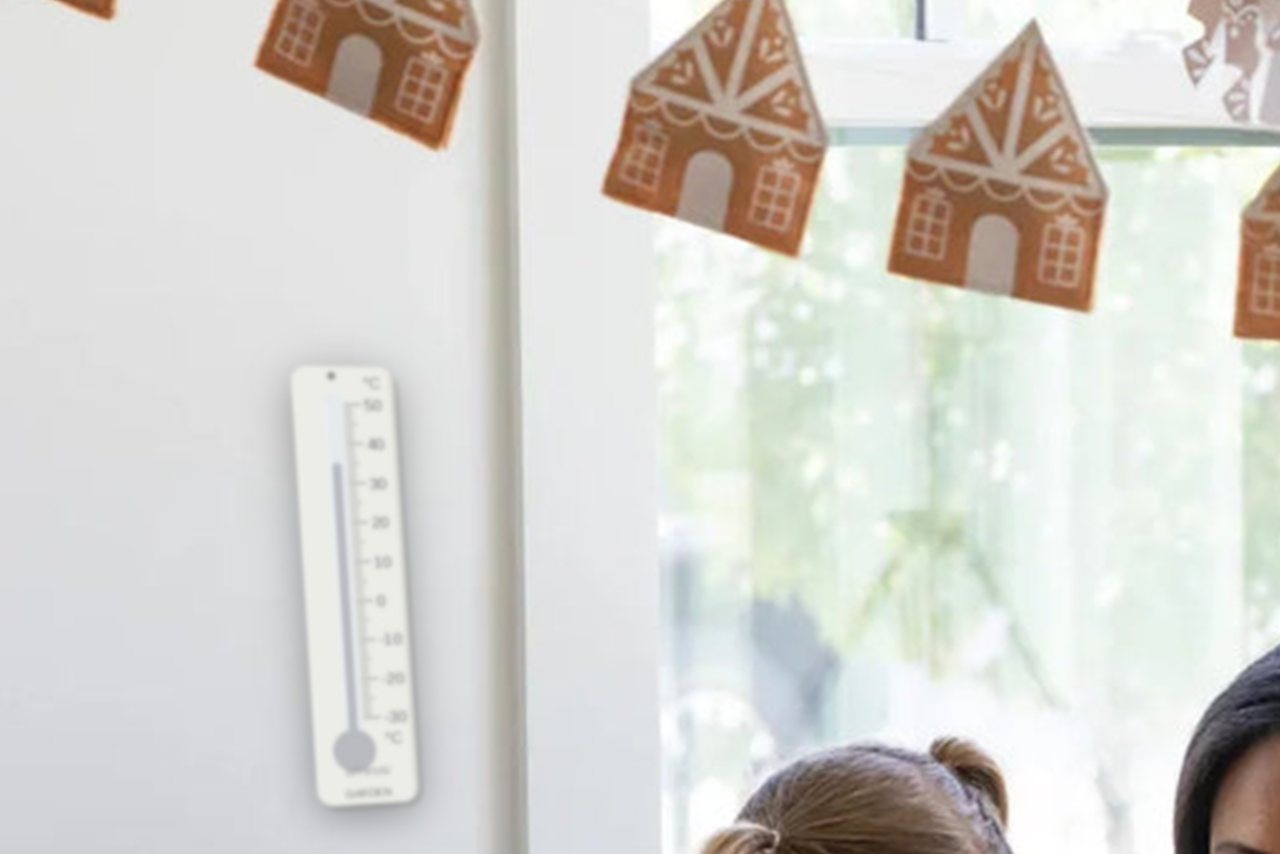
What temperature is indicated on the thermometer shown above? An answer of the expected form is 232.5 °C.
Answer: 35 °C
